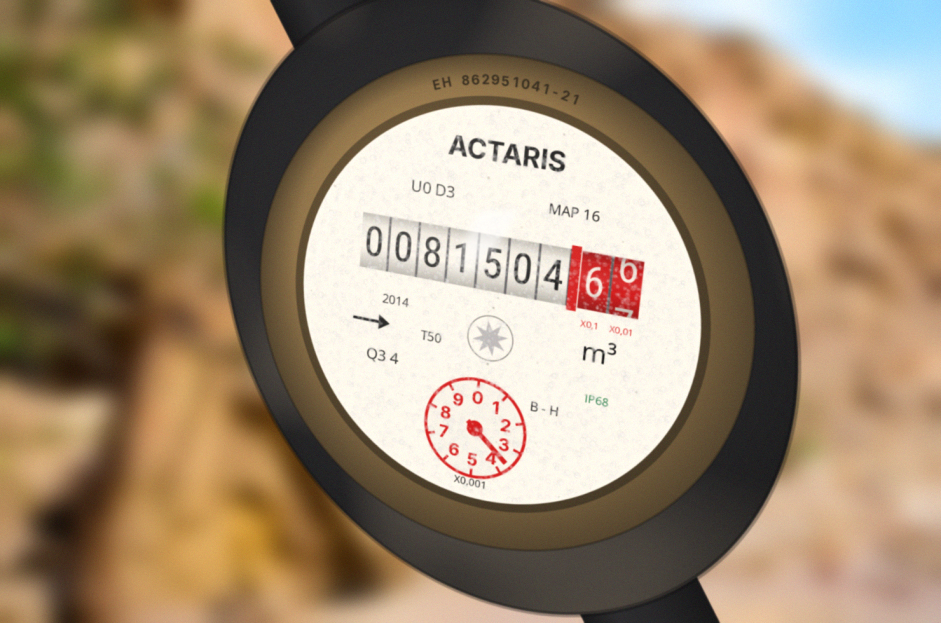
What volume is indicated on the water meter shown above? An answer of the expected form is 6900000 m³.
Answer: 81504.663 m³
